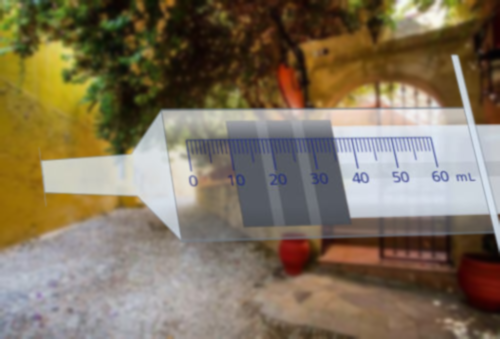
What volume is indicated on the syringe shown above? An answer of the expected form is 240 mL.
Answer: 10 mL
